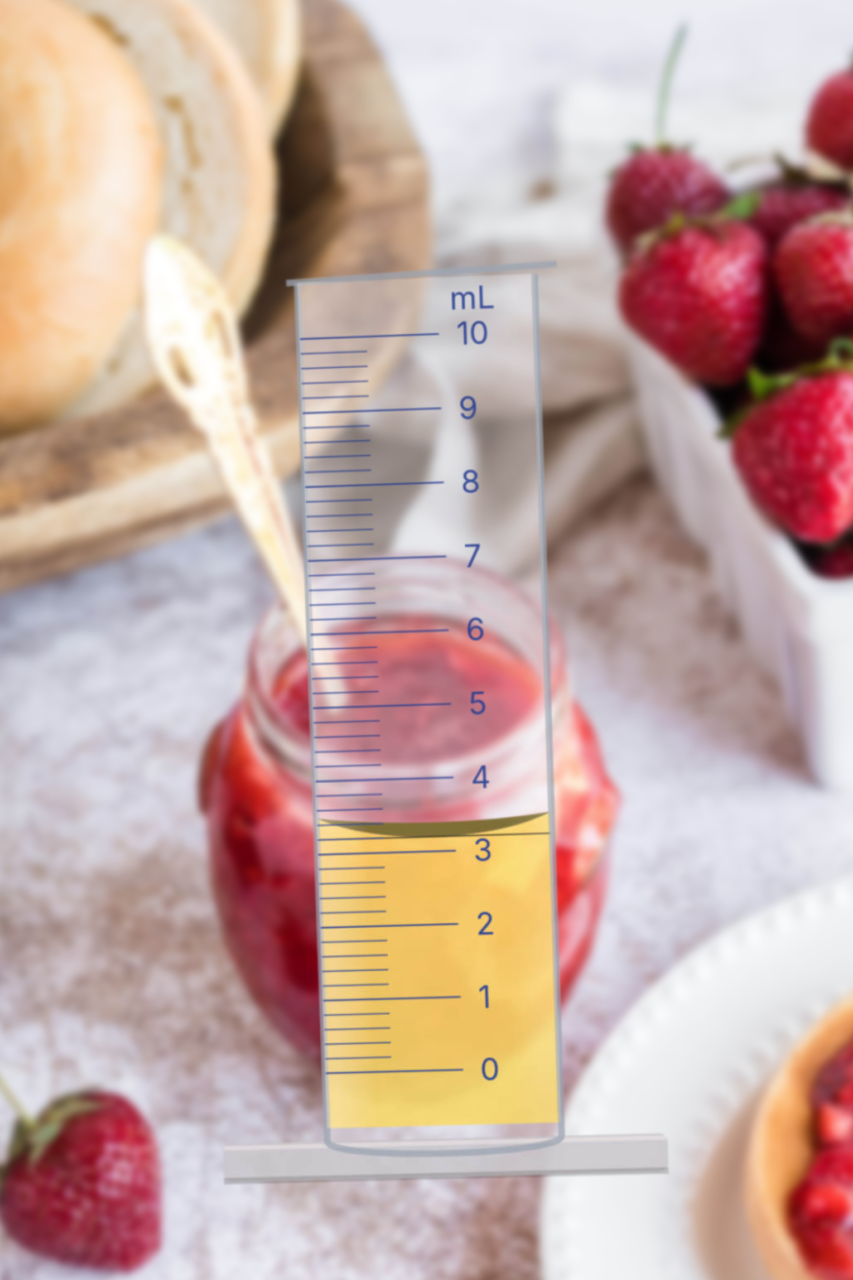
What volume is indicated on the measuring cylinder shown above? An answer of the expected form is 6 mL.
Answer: 3.2 mL
